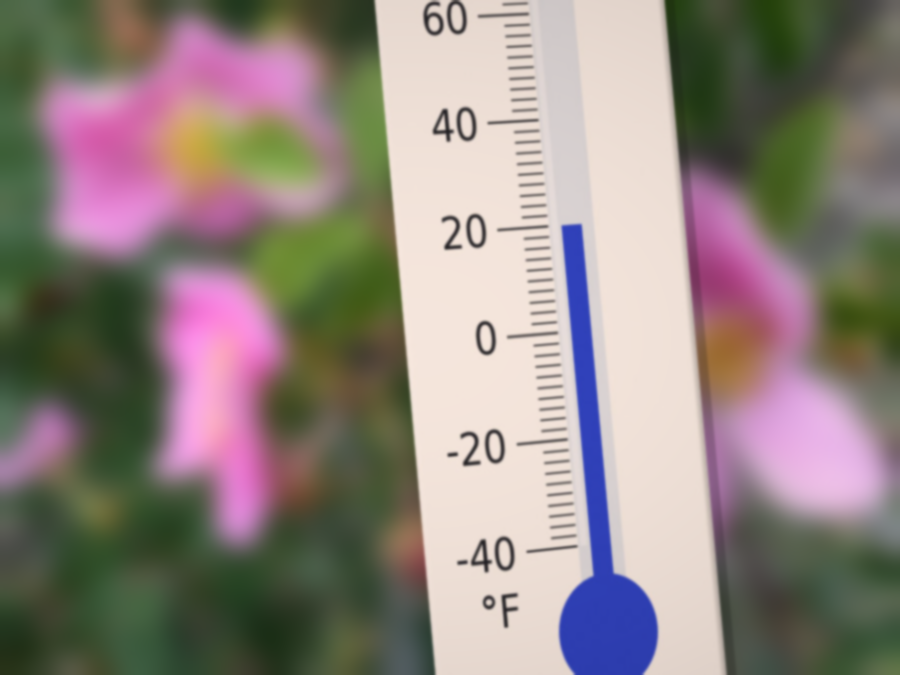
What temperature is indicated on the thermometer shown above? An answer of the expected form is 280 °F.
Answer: 20 °F
